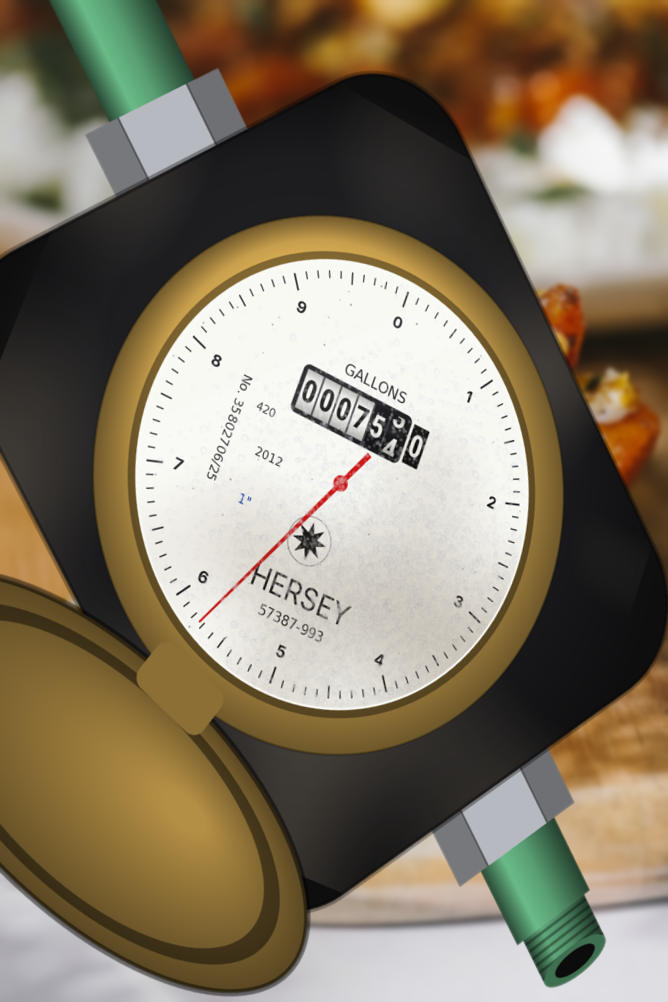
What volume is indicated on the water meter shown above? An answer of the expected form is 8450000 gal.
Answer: 7535.7 gal
